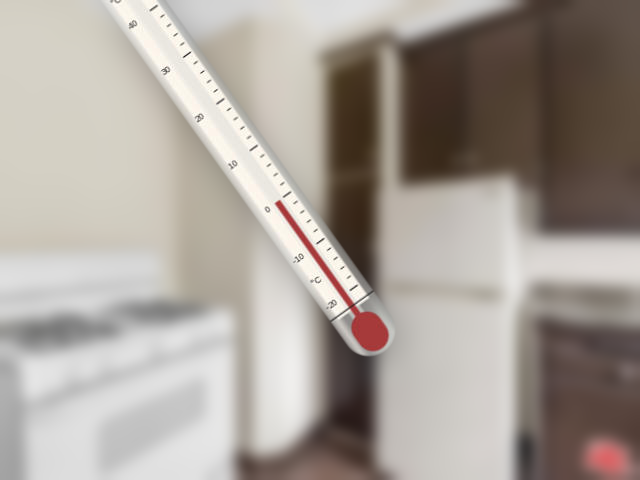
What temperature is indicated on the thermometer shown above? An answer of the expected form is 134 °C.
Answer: 0 °C
